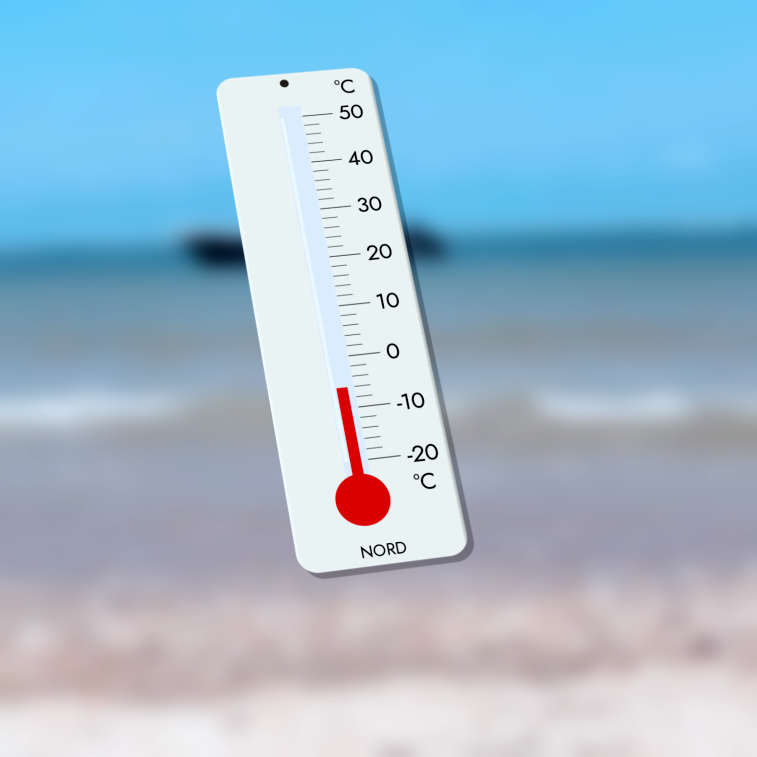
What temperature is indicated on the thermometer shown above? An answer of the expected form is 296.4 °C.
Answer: -6 °C
